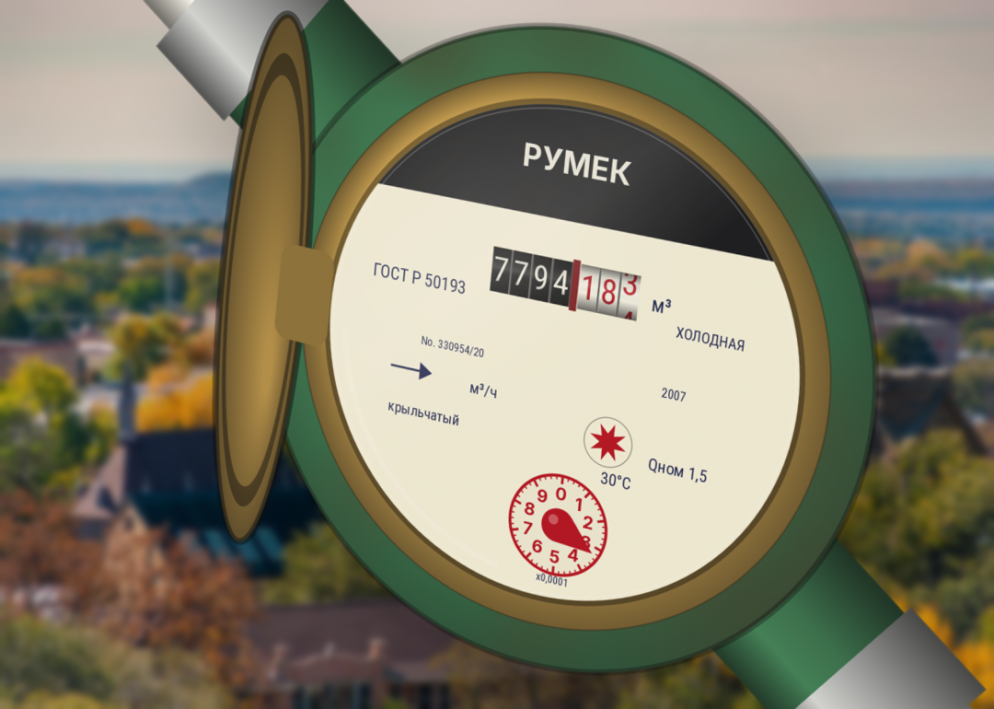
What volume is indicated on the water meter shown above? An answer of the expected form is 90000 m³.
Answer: 7794.1833 m³
